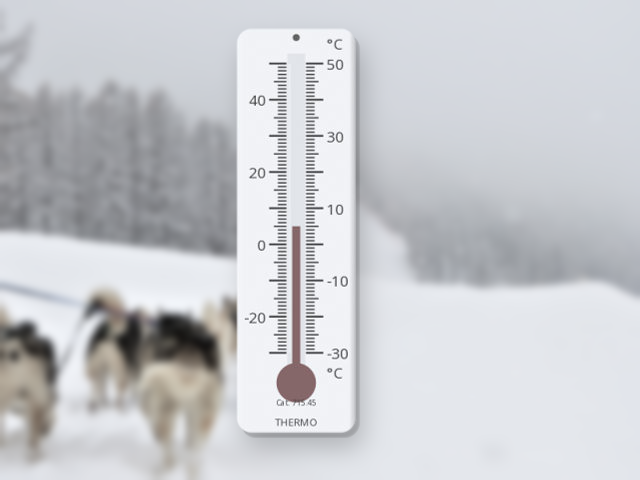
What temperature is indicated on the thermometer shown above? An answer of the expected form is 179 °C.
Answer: 5 °C
